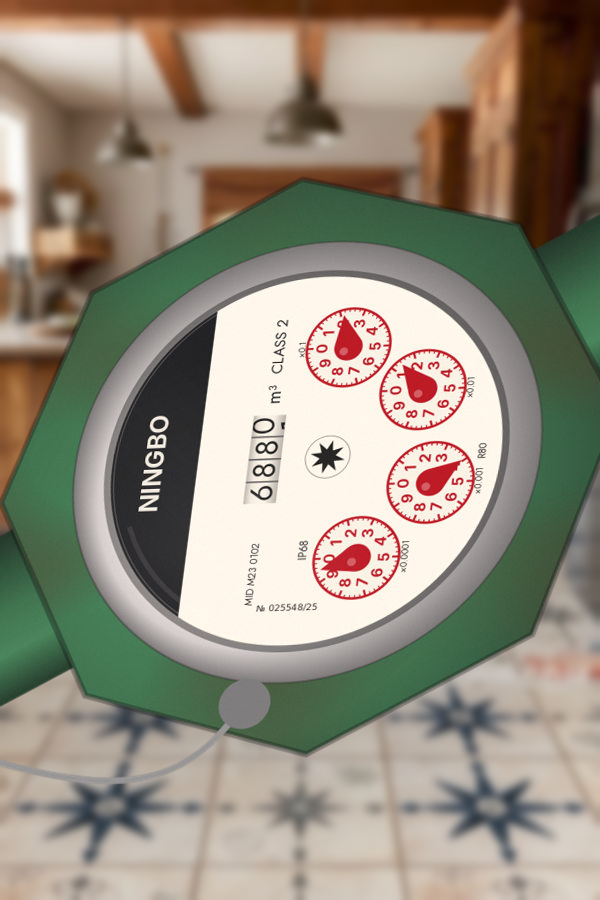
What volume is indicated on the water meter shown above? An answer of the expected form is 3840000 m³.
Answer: 6880.2139 m³
